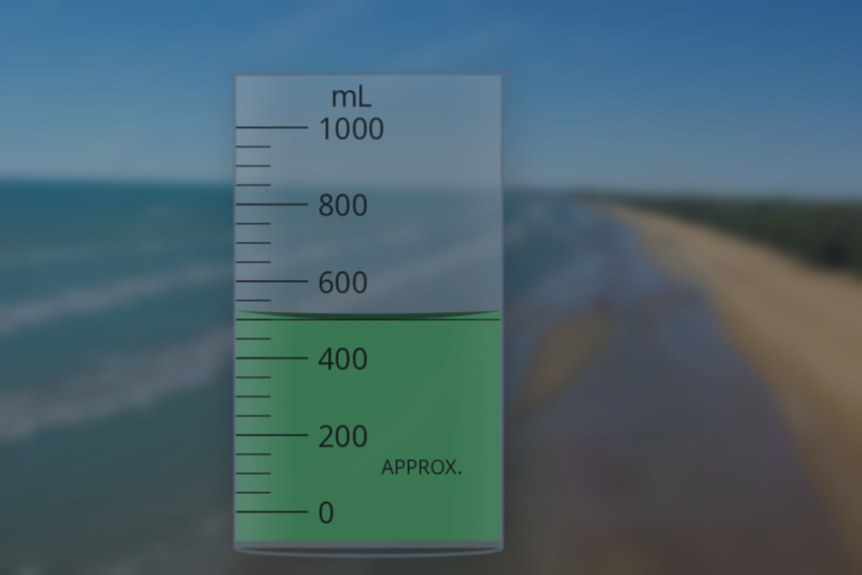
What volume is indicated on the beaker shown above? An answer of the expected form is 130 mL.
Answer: 500 mL
